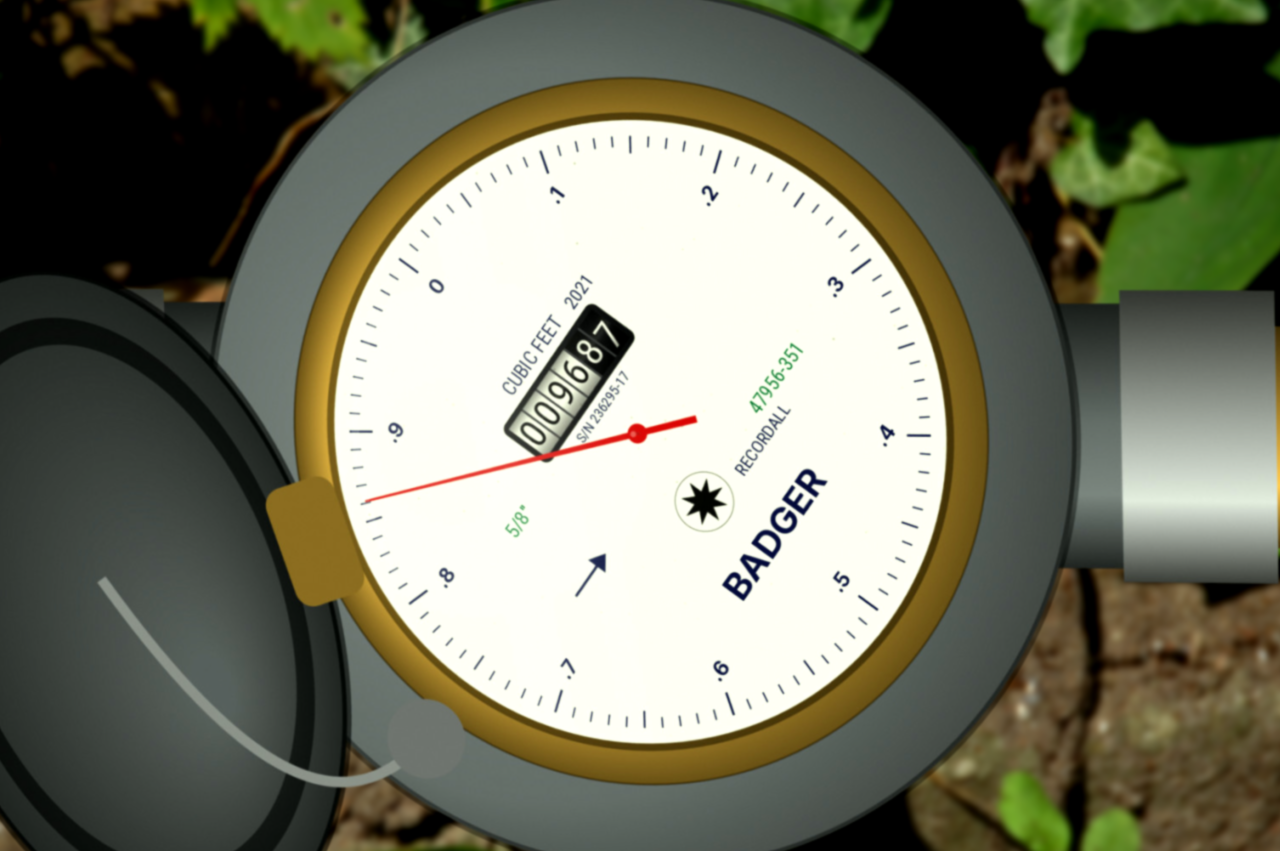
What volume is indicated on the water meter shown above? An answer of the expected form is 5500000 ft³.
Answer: 9686.86 ft³
